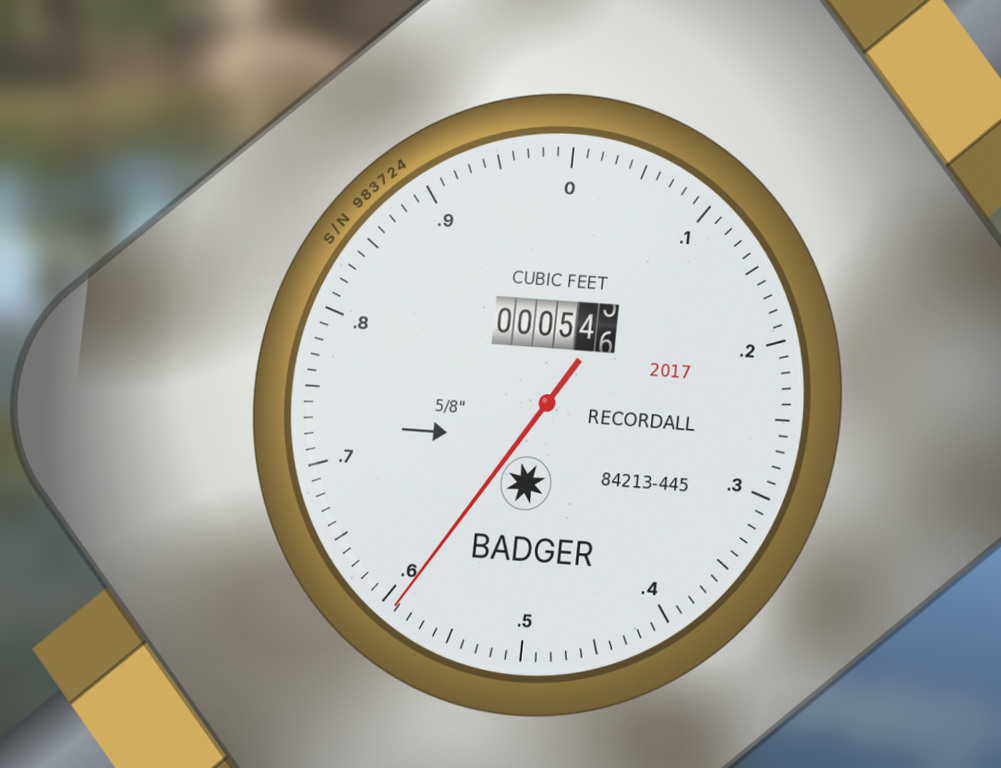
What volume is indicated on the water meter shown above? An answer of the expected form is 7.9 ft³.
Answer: 545.59 ft³
